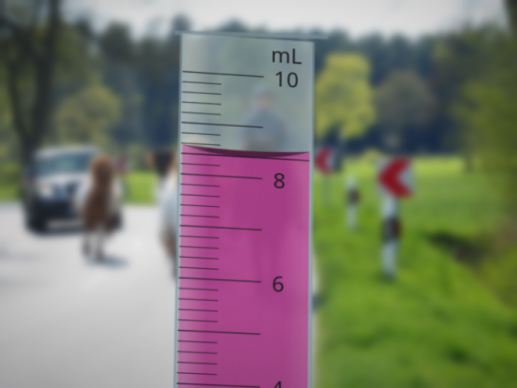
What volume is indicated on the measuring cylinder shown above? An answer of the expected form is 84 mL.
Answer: 8.4 mL
